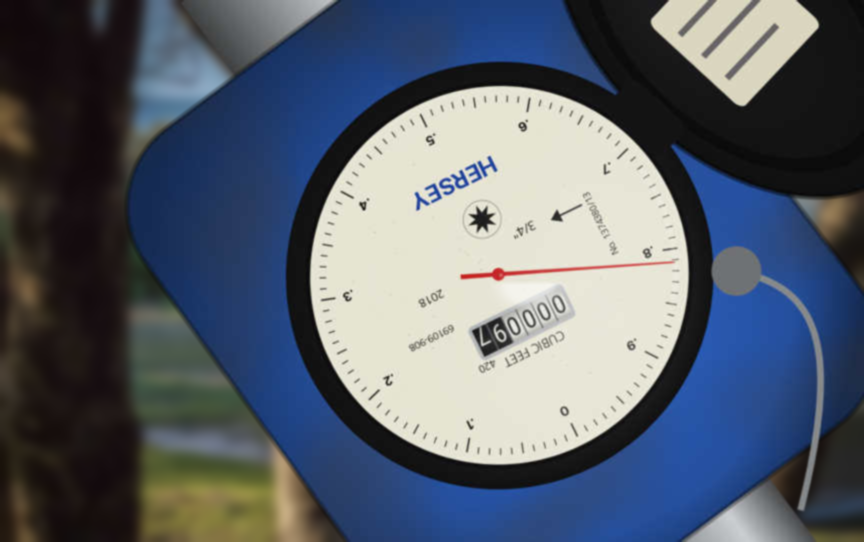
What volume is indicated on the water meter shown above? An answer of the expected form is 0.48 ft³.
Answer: 96.81 ft³
